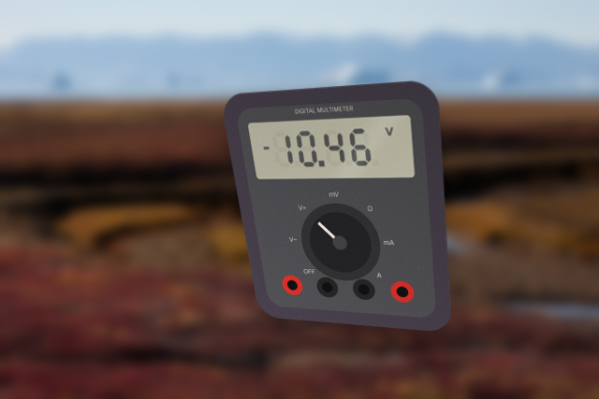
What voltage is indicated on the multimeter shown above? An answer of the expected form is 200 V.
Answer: -10.46 V
